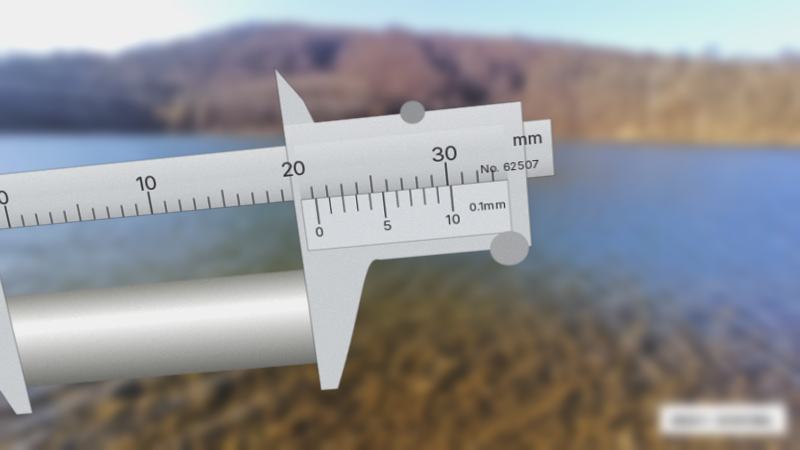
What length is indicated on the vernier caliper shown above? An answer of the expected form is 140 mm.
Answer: 21.2 mm
